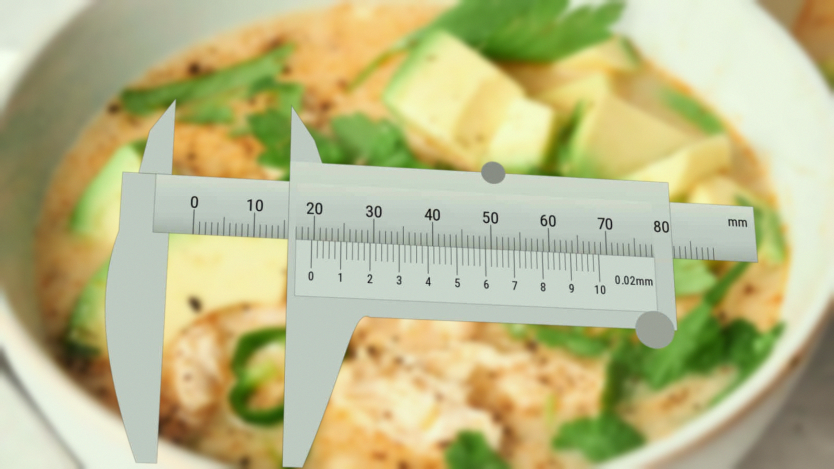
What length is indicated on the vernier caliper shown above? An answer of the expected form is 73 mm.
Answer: 19.6 mm
